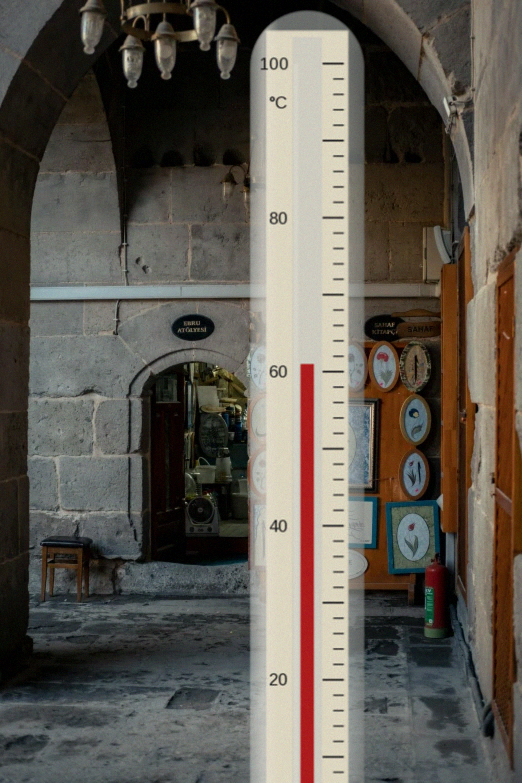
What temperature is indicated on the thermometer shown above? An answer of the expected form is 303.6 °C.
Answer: 61 °C
